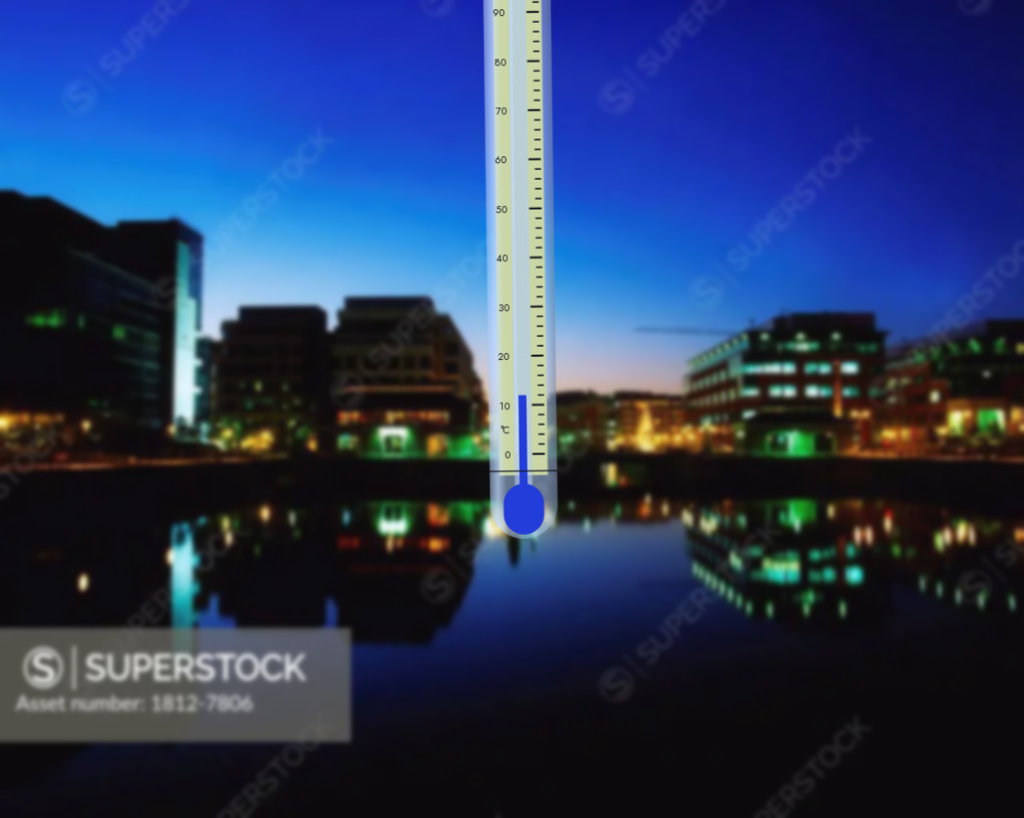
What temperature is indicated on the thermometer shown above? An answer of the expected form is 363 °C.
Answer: 12 °C
